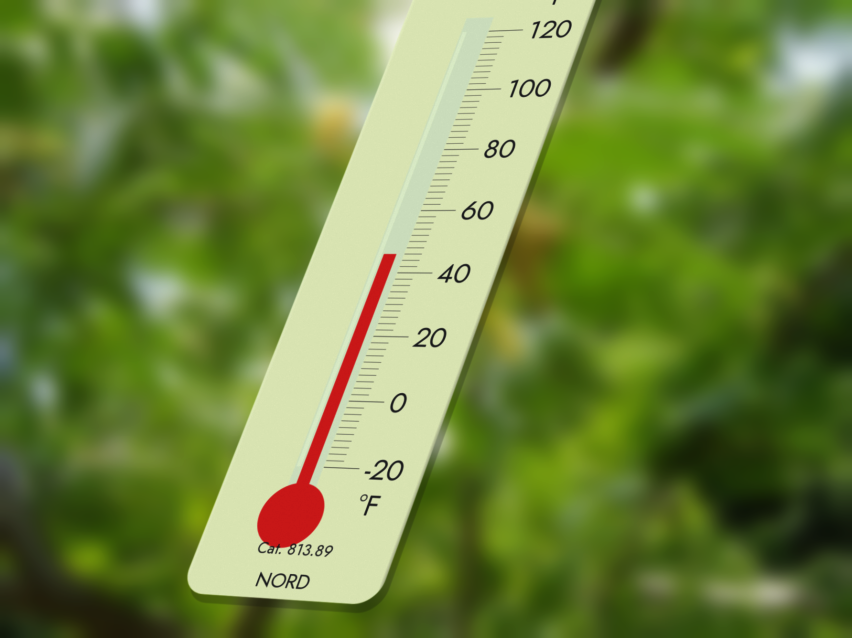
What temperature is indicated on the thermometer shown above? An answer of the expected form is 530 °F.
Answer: 46 °F
